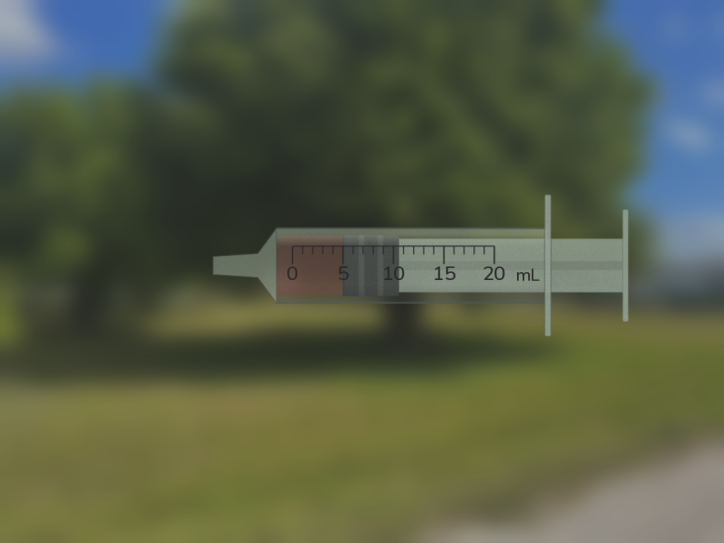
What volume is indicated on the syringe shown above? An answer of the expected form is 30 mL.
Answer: 5 mL
